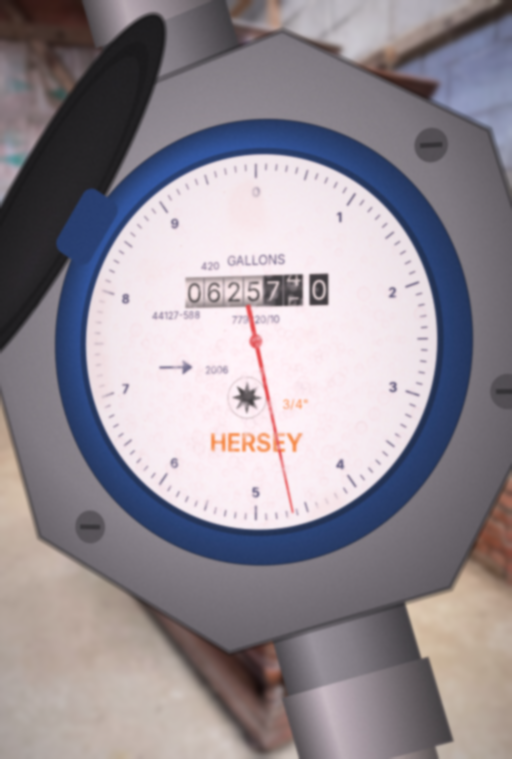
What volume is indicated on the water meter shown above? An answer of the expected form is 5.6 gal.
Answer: 625744.6 gal
